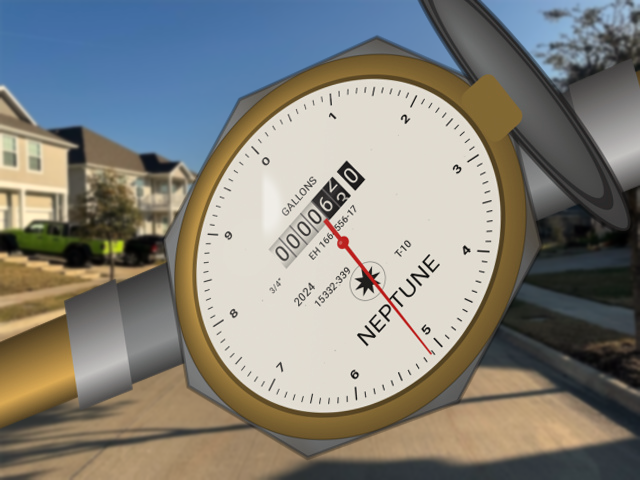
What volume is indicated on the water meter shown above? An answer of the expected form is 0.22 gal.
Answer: 625.1 gal
